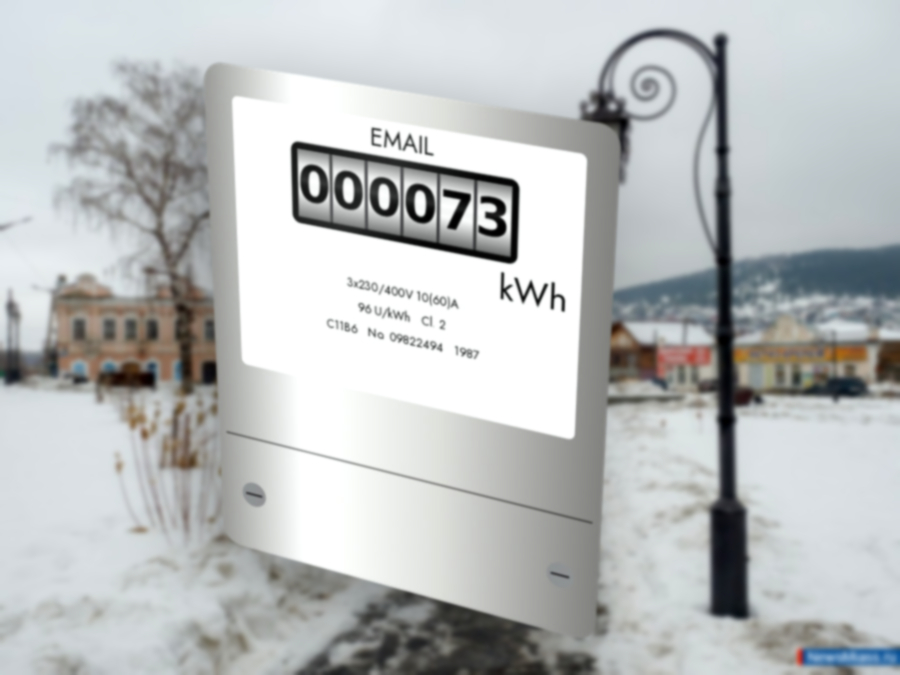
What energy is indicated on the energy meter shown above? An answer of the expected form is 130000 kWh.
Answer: 73 kWh
